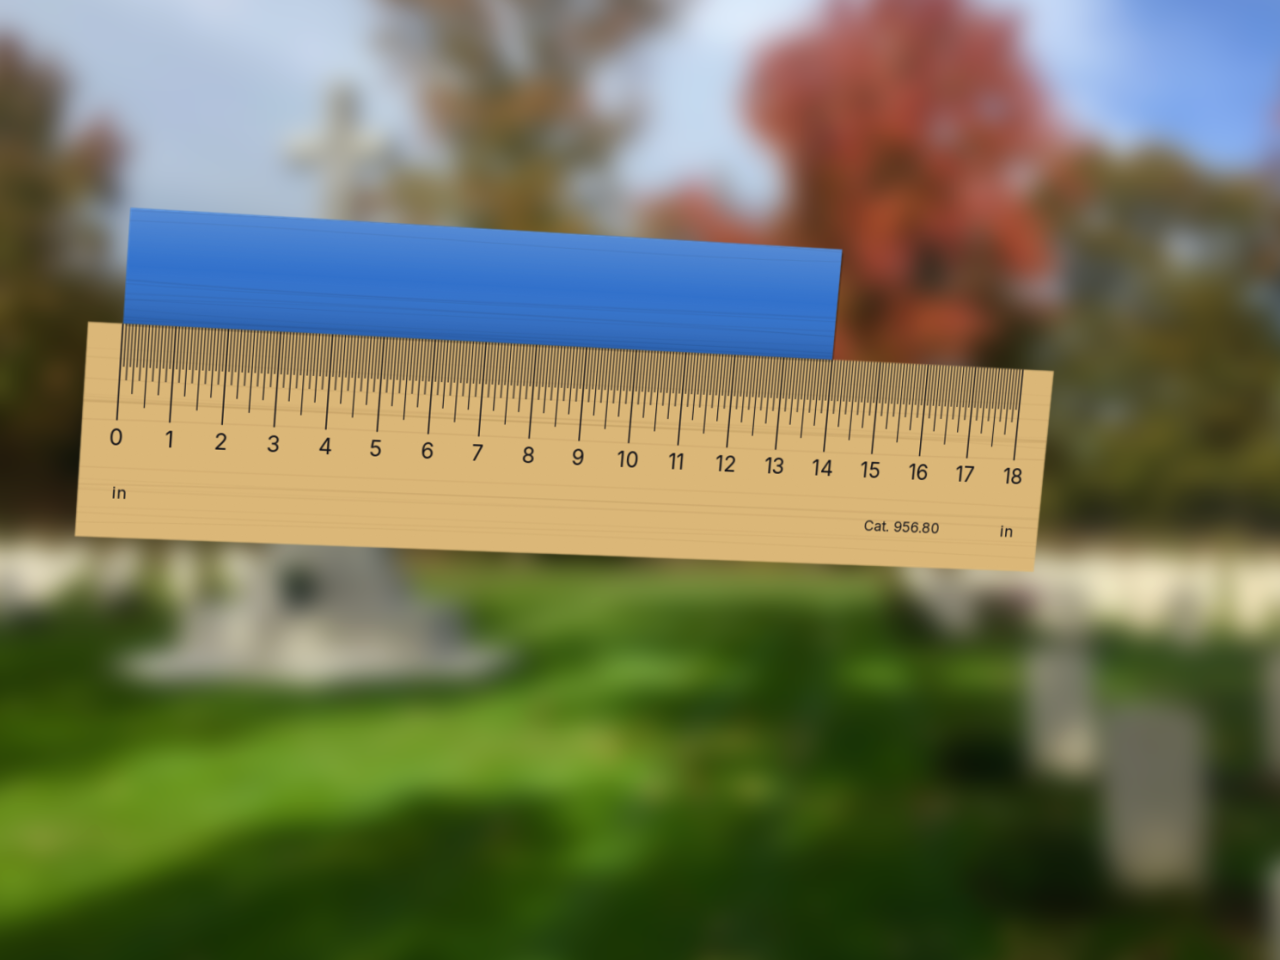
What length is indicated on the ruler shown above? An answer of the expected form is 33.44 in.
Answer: 14 in
